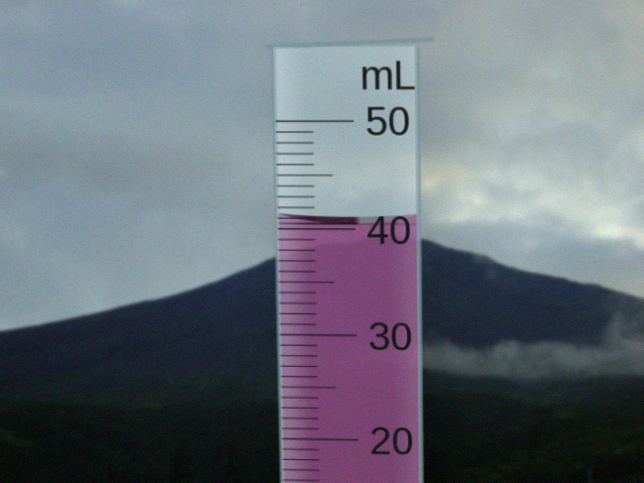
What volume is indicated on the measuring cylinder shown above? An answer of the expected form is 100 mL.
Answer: 40.5 mL
